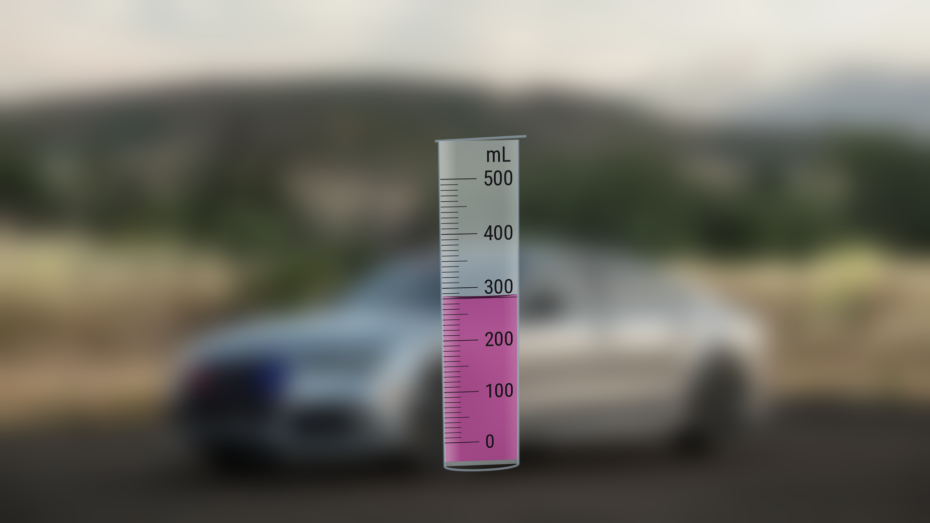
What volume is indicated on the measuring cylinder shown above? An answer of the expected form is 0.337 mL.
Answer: 280 mL
